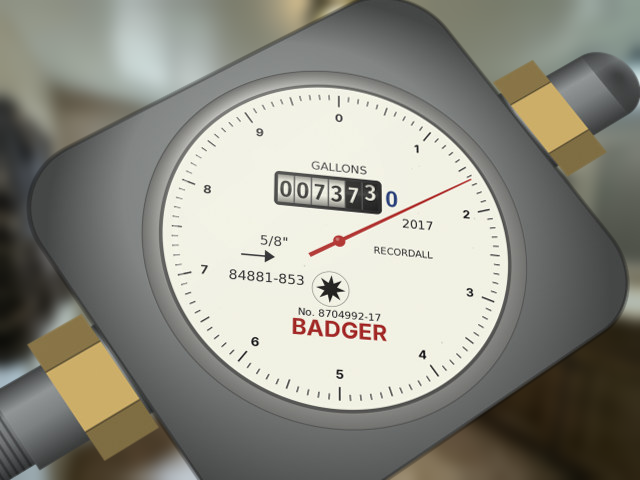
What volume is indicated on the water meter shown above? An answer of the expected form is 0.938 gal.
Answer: 73731.6 gal
